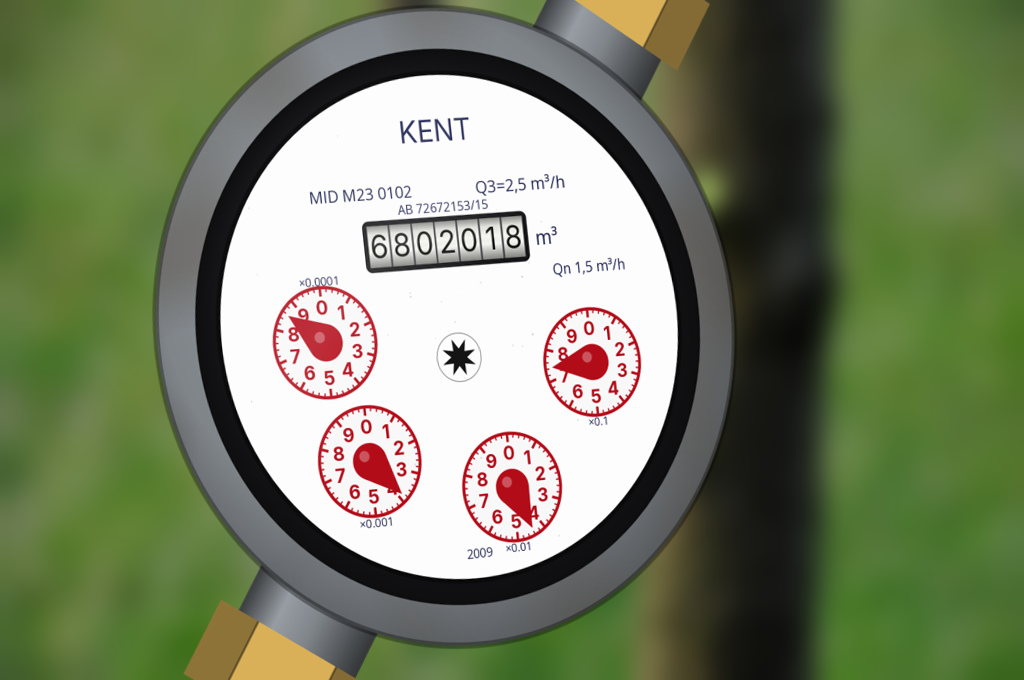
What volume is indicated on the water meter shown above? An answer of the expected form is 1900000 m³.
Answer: 6802018.7438 m³
